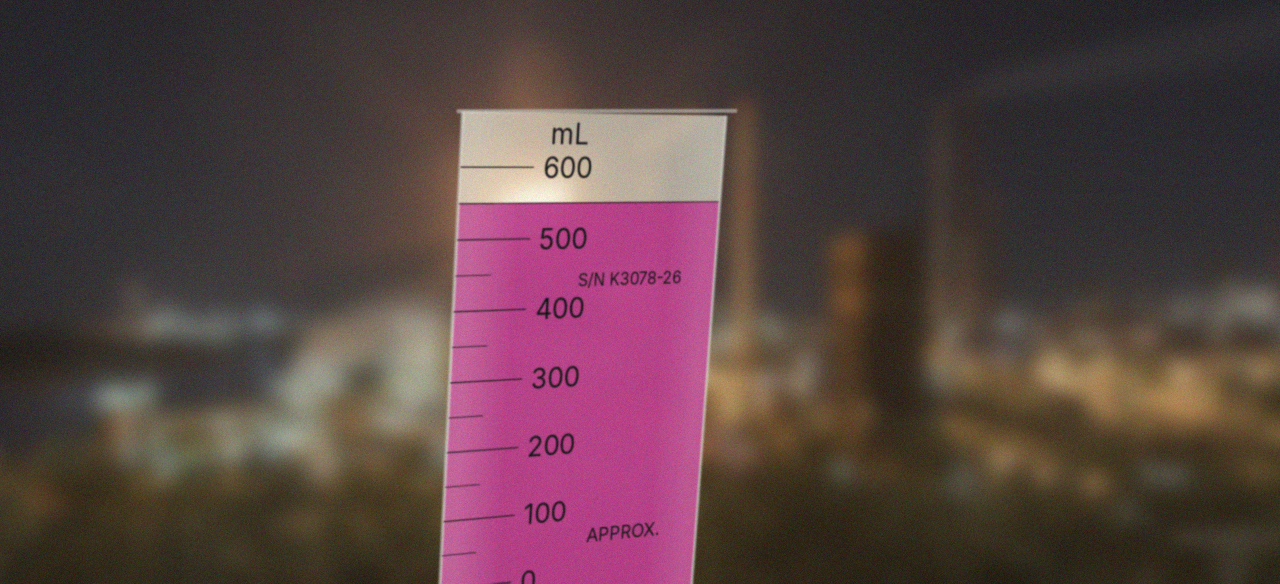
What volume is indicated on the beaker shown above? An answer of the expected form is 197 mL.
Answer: 550 mL
